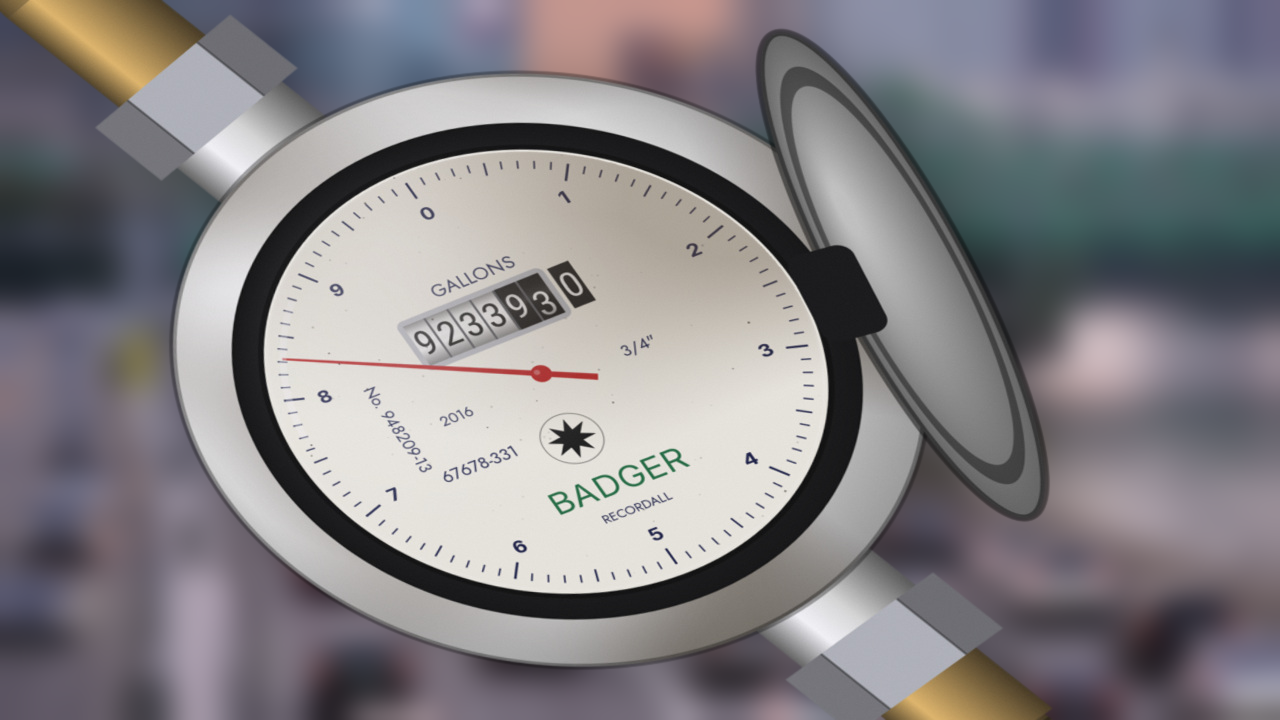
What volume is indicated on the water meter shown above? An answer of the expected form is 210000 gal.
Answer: 9233928.3 gal
